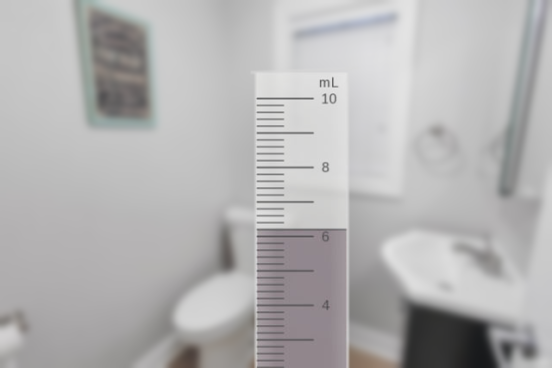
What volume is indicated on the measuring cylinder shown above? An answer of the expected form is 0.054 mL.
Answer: 6.2 mL
